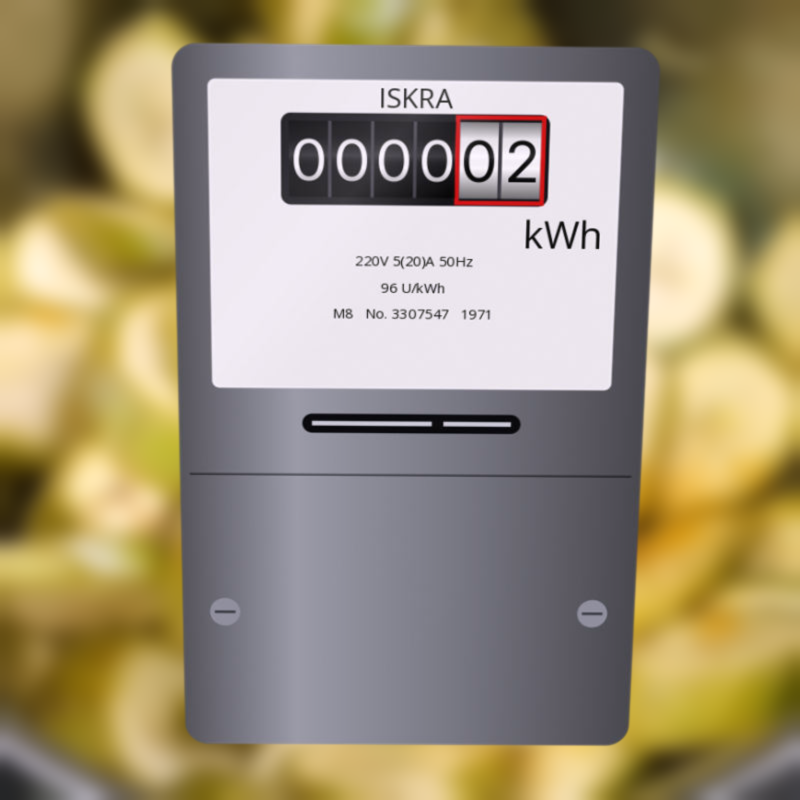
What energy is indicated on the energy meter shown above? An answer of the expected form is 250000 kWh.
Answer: 0.02 kWh
